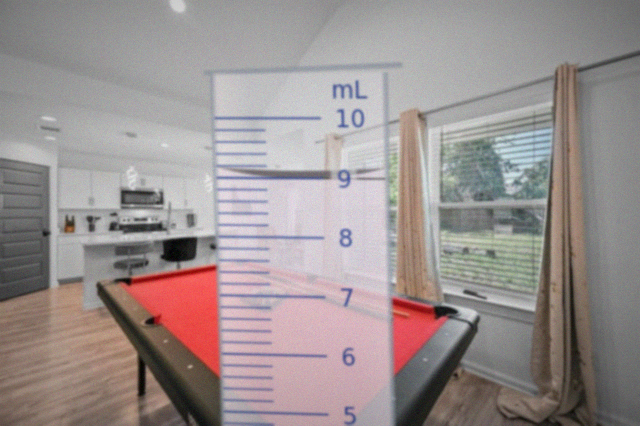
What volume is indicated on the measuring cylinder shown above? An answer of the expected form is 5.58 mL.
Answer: 9 mL
